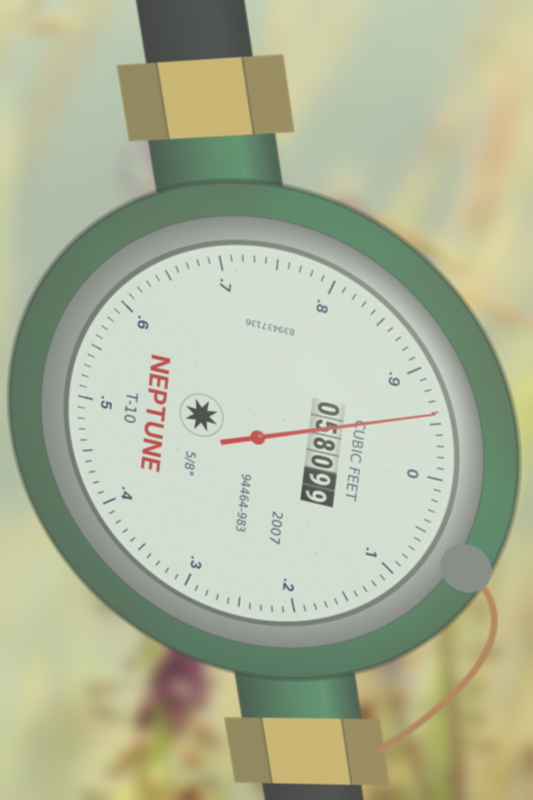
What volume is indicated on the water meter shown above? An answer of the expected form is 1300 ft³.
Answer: 58098.94 ft³
